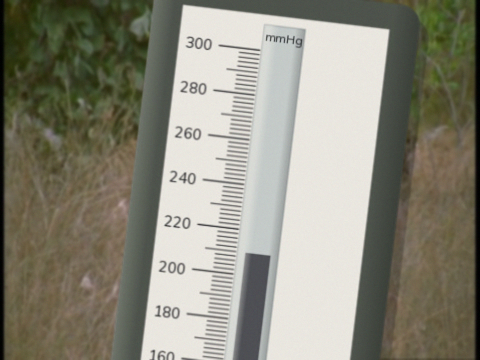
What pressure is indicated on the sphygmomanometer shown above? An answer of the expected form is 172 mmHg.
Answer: 210 mmHg
